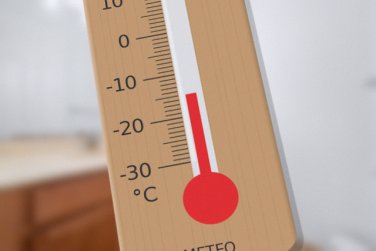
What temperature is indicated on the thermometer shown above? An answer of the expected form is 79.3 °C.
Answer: -15 °C
